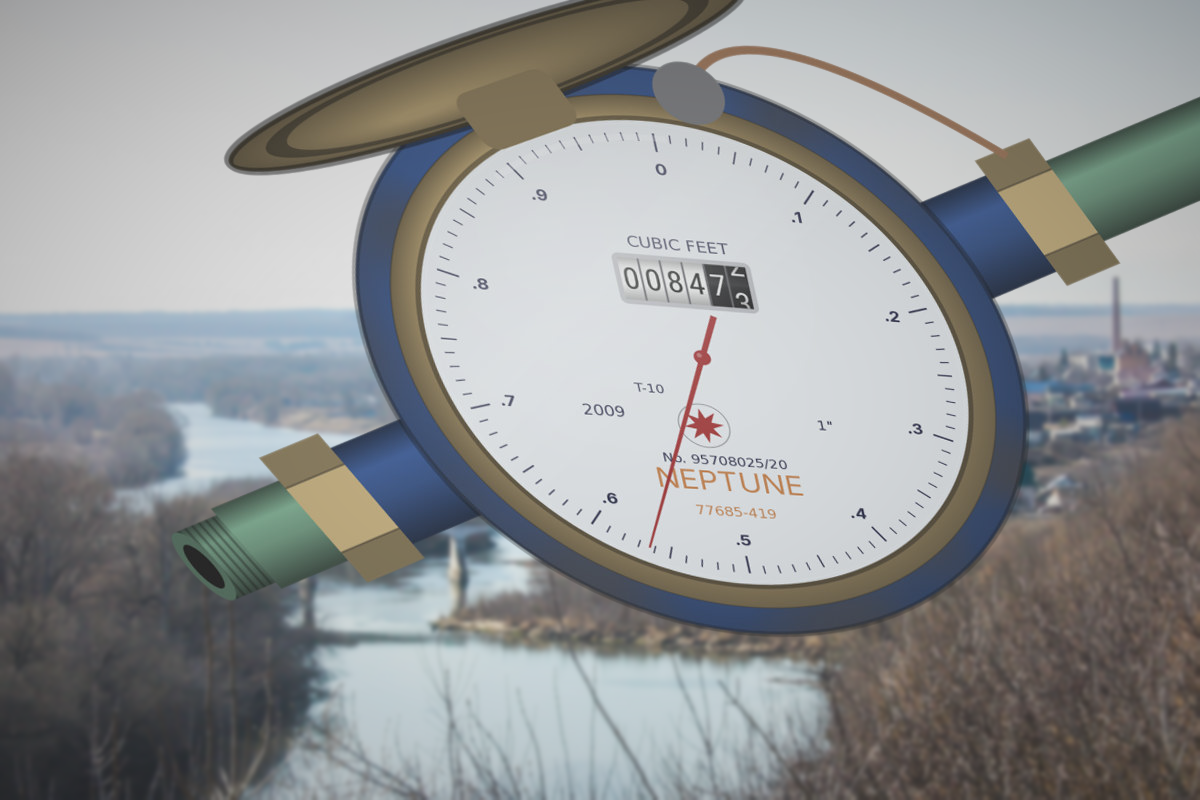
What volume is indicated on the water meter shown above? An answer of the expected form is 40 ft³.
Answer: 8472.56 ft³
